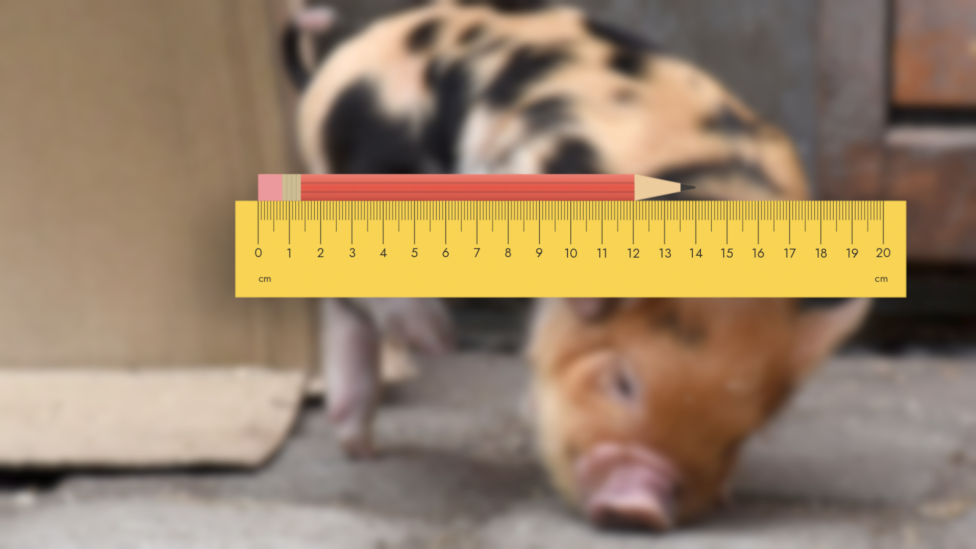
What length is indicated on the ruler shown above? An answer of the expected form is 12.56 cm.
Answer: 14 cm
